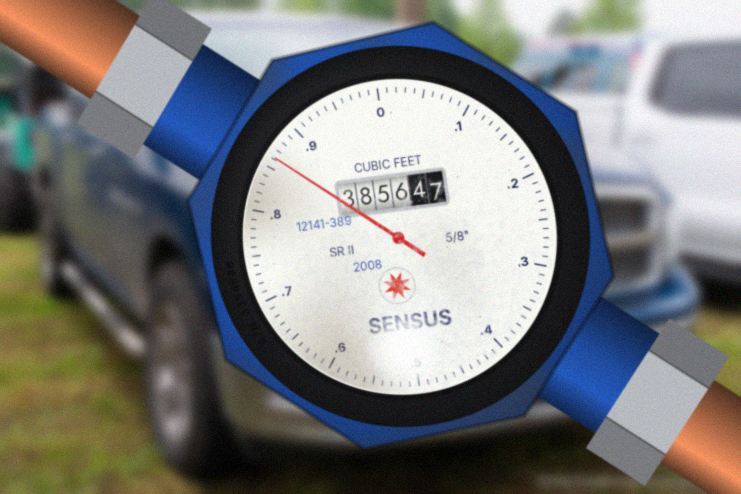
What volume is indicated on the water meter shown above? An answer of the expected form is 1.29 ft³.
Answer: 385646.86 ft³
